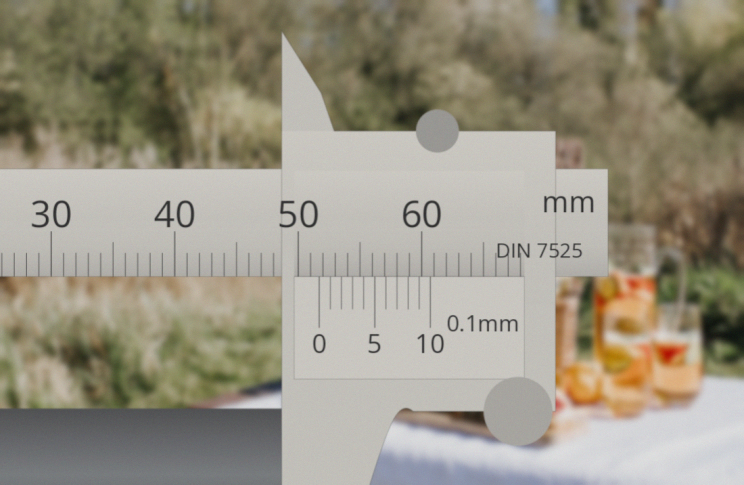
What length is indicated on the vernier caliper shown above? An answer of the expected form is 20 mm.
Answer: 51.7 mm
